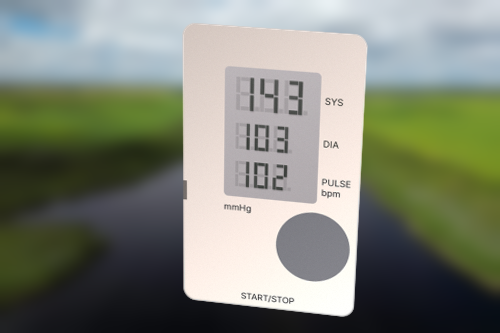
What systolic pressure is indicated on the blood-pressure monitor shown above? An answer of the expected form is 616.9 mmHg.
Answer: 143 mmHg
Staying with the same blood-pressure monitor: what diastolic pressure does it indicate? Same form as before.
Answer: 103 mmHg
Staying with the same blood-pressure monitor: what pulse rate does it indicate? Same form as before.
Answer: 102 bpm
